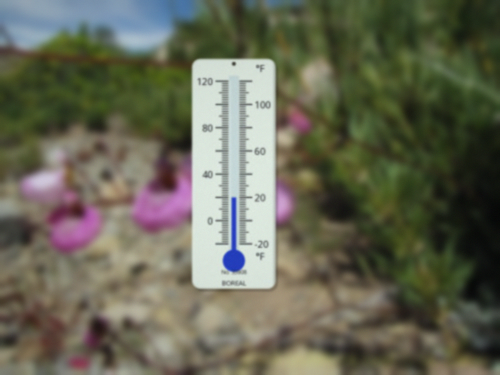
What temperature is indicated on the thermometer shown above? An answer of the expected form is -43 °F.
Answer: 20 °F
